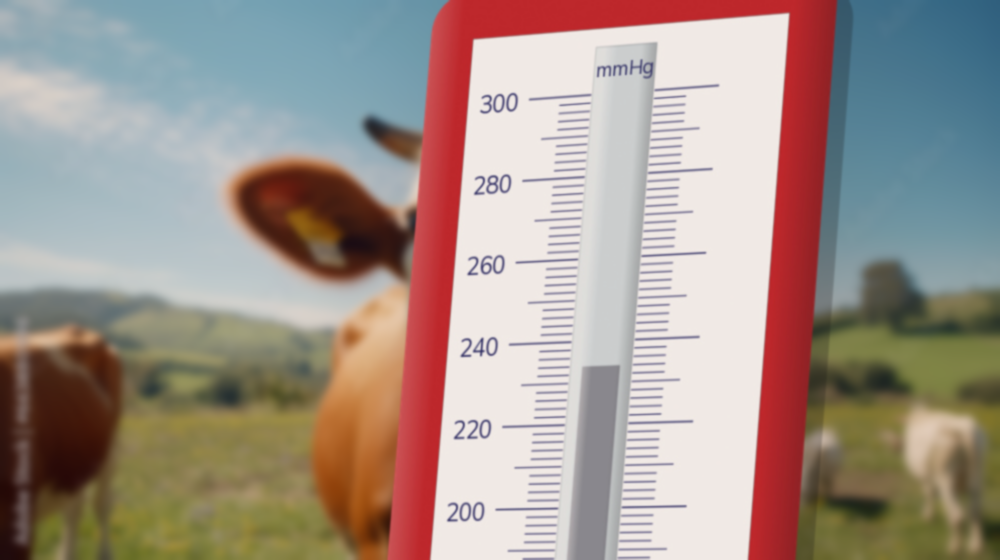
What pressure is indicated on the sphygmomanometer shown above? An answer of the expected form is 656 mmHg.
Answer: 234 mmHg
